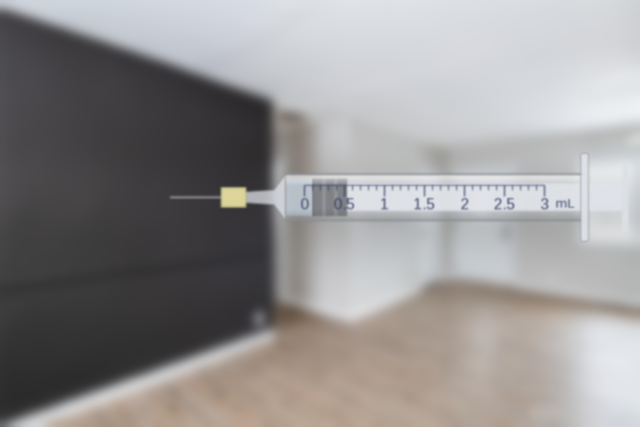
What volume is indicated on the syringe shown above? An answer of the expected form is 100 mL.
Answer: 0.1 mL
